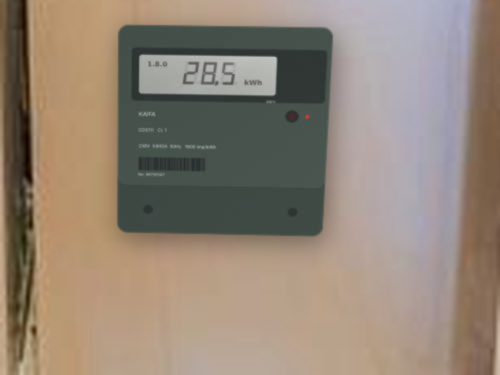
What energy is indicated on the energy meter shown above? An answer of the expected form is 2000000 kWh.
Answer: 28.5 kWh
